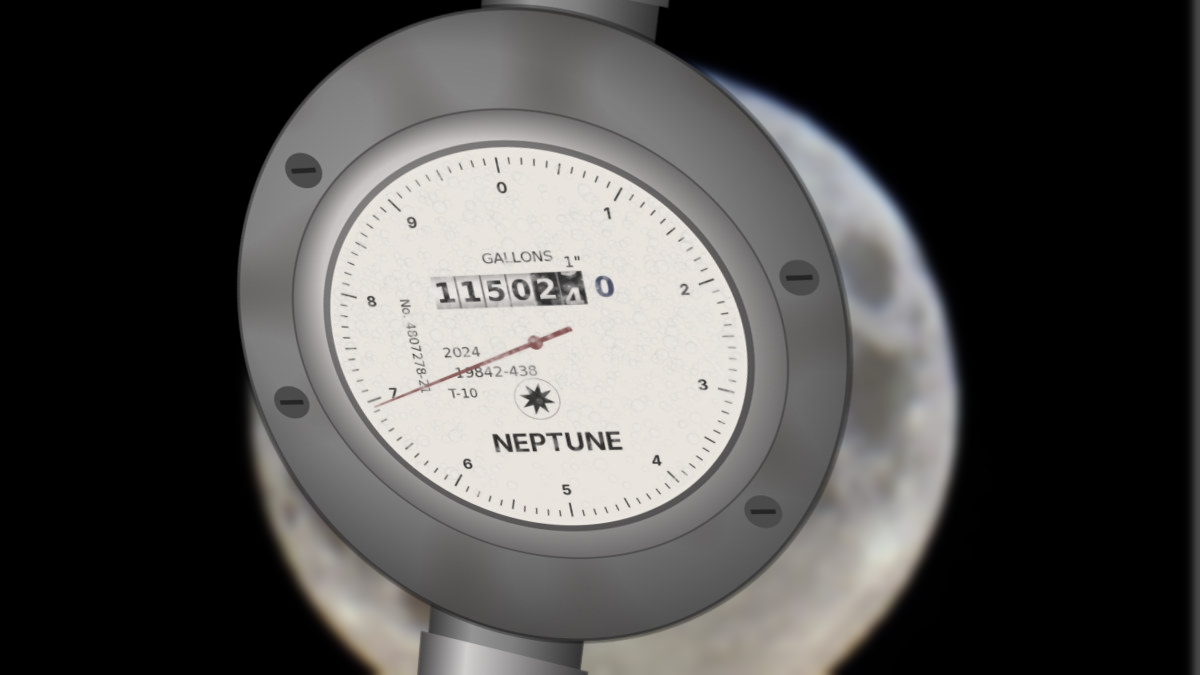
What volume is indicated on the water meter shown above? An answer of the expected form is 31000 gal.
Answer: 1150236.9 gal
